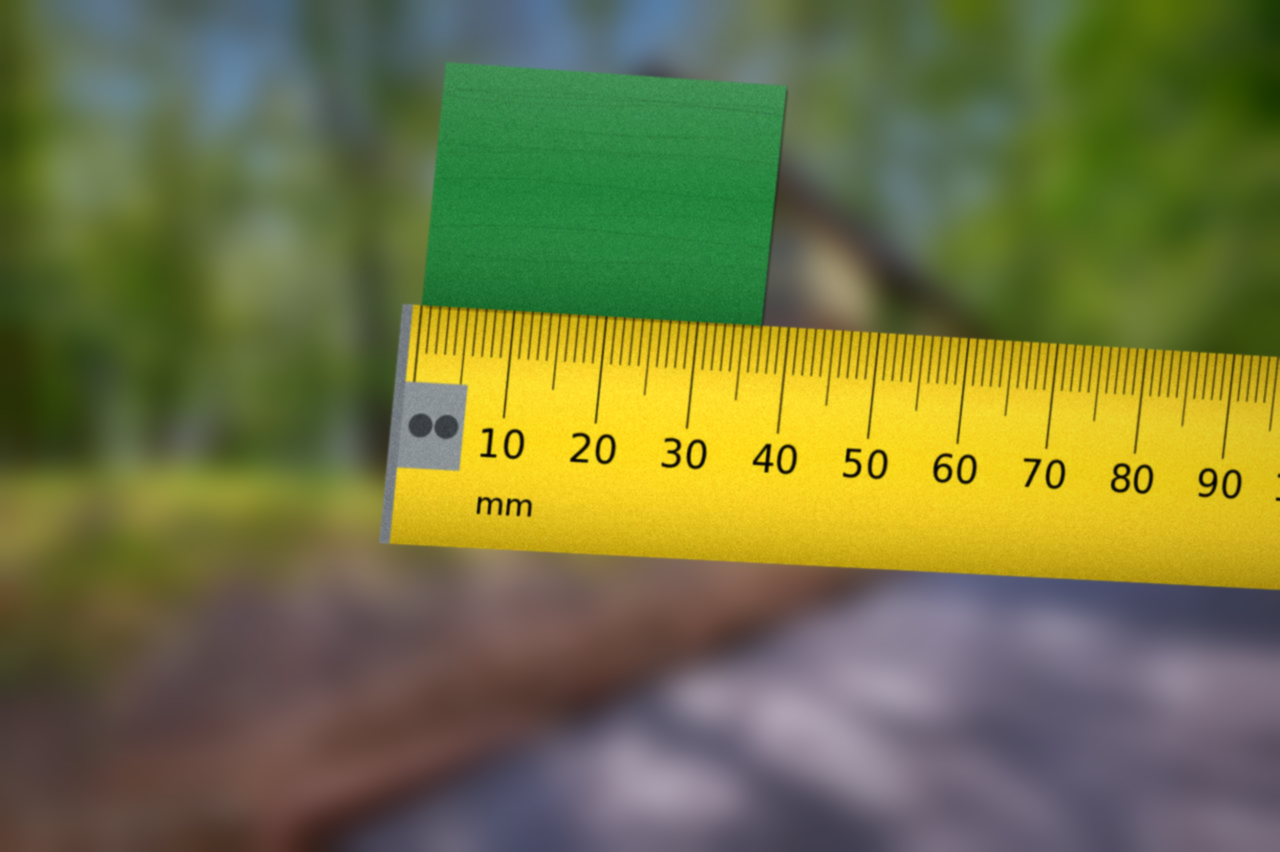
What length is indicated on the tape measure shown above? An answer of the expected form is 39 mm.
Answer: 37 mm
